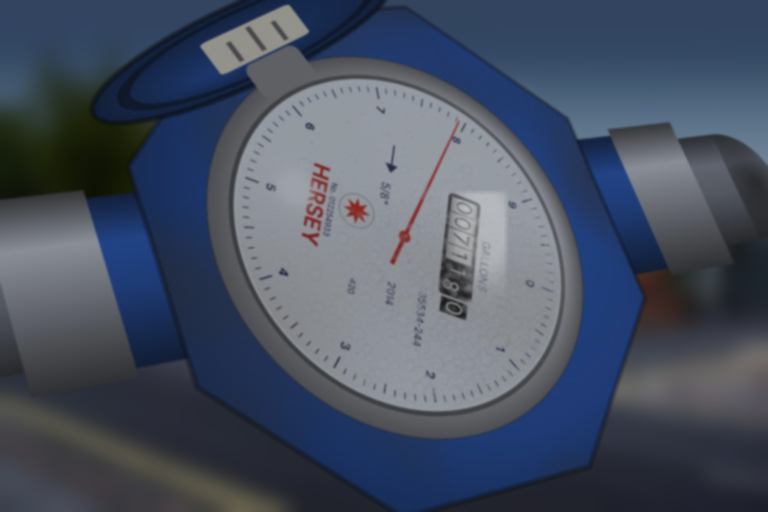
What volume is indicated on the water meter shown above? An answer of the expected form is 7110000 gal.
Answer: 71177.9 gal
